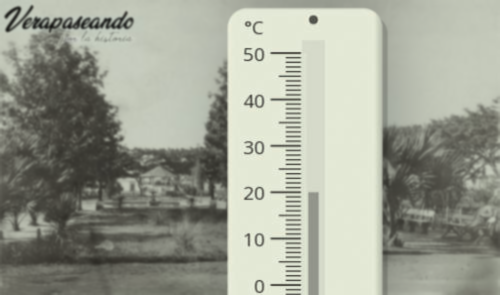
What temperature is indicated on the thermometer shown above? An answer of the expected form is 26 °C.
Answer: 20 °C
